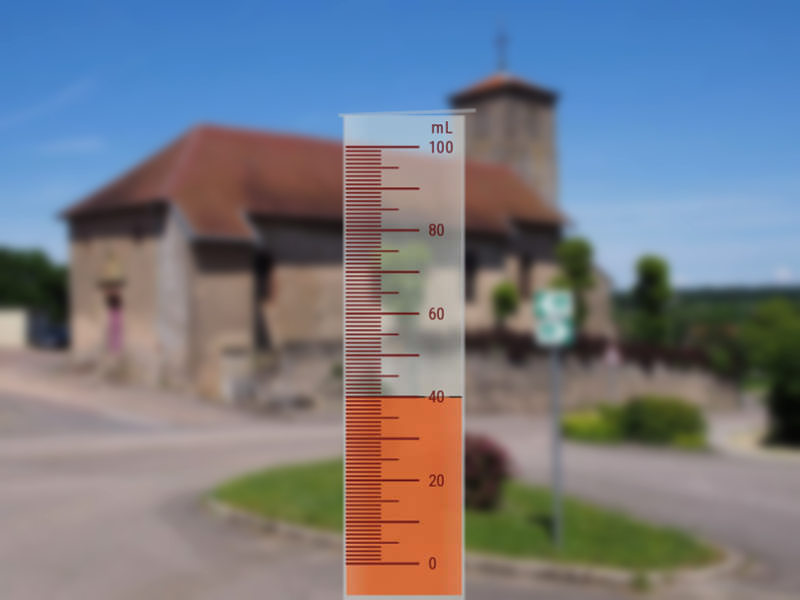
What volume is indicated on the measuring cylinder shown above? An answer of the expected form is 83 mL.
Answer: 40 mL
